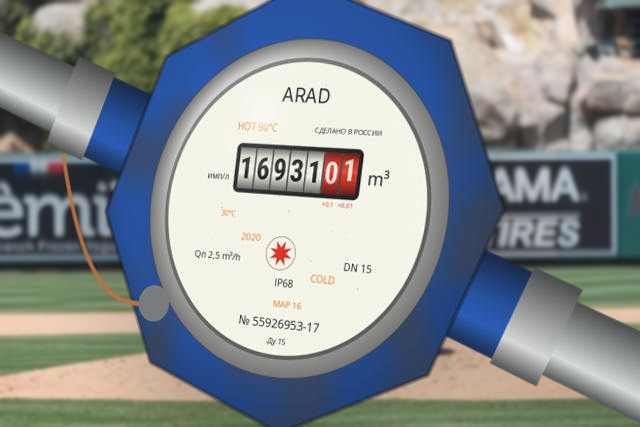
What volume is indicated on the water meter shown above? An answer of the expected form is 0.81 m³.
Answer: 16931.01 m³
